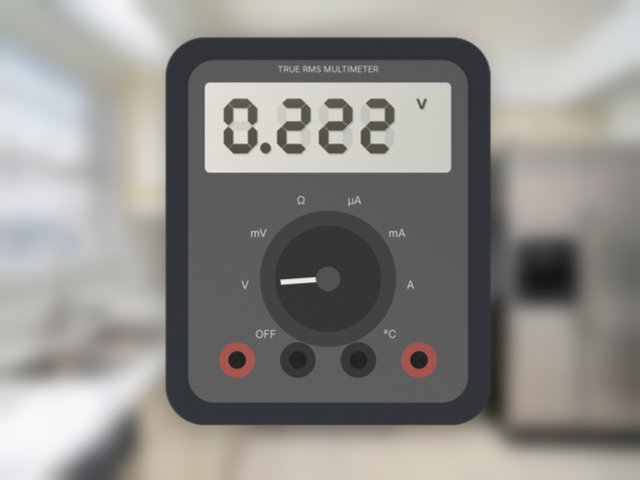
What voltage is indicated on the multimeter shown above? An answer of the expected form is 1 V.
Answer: 0.222 V
